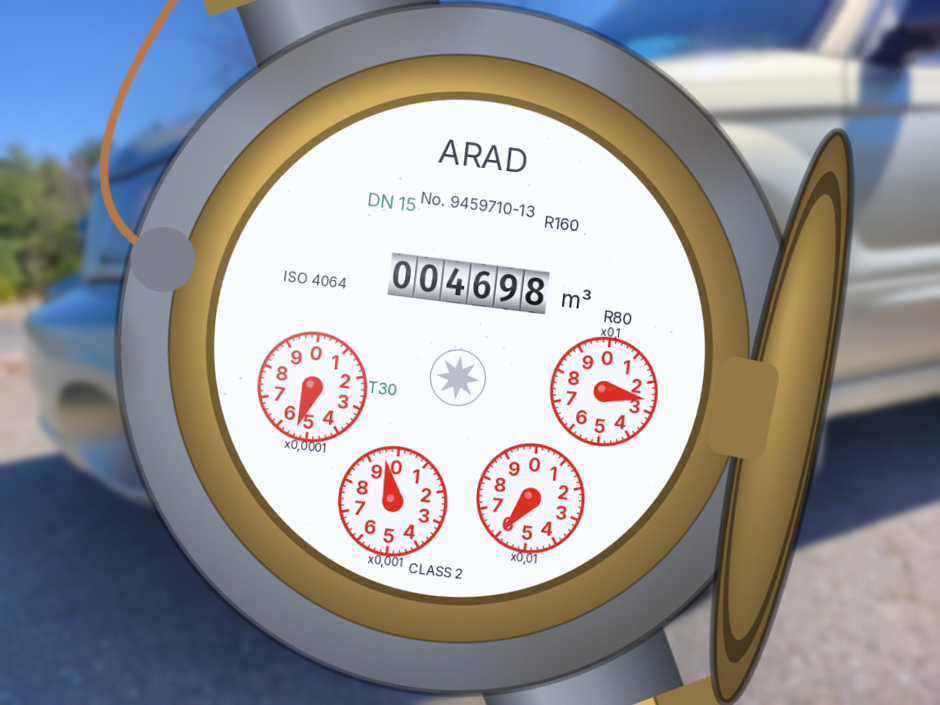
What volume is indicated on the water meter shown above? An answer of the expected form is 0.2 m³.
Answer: 4698.2595 m³
